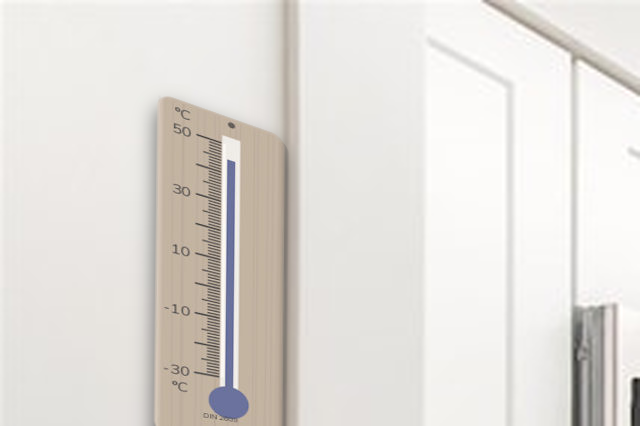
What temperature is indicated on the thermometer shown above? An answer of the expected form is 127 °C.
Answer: 45 °C
